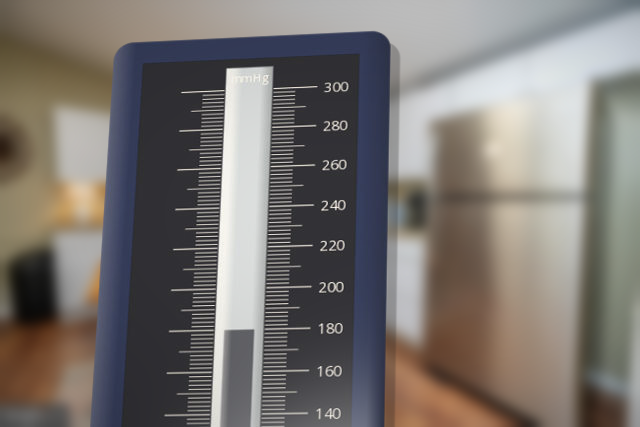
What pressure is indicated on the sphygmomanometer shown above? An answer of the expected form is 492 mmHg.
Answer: 180 mmHg
